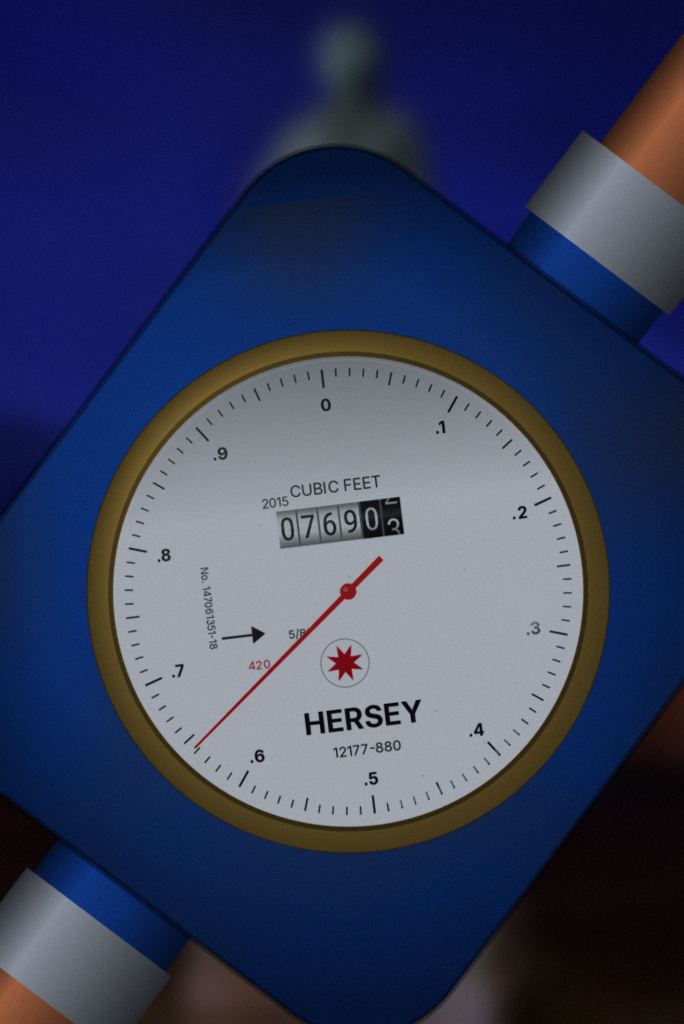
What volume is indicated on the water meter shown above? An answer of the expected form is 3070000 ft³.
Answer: 76902.64 ft³
